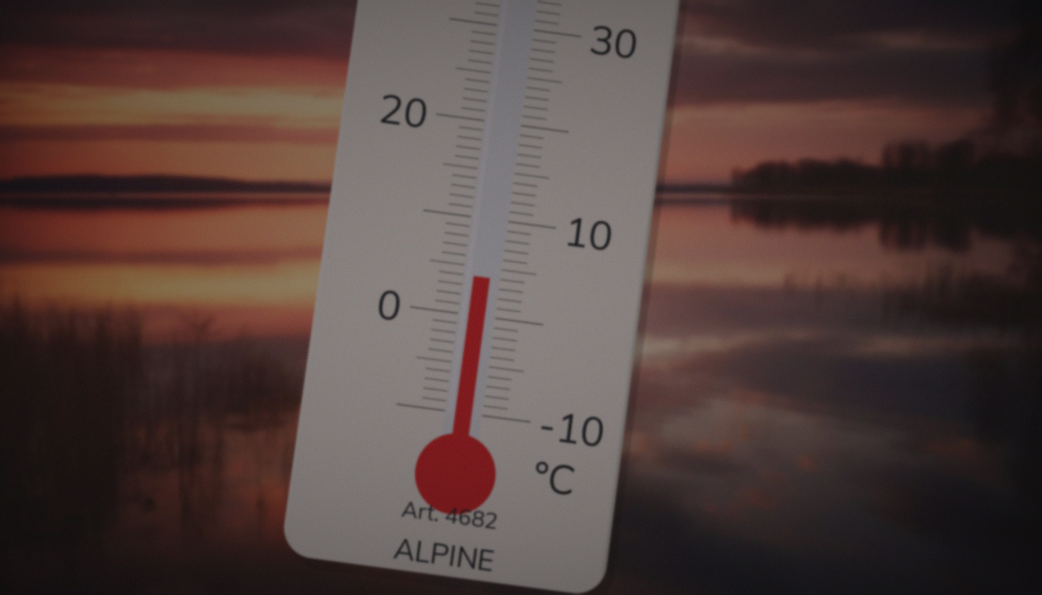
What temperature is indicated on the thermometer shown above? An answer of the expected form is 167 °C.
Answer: 4 °C
